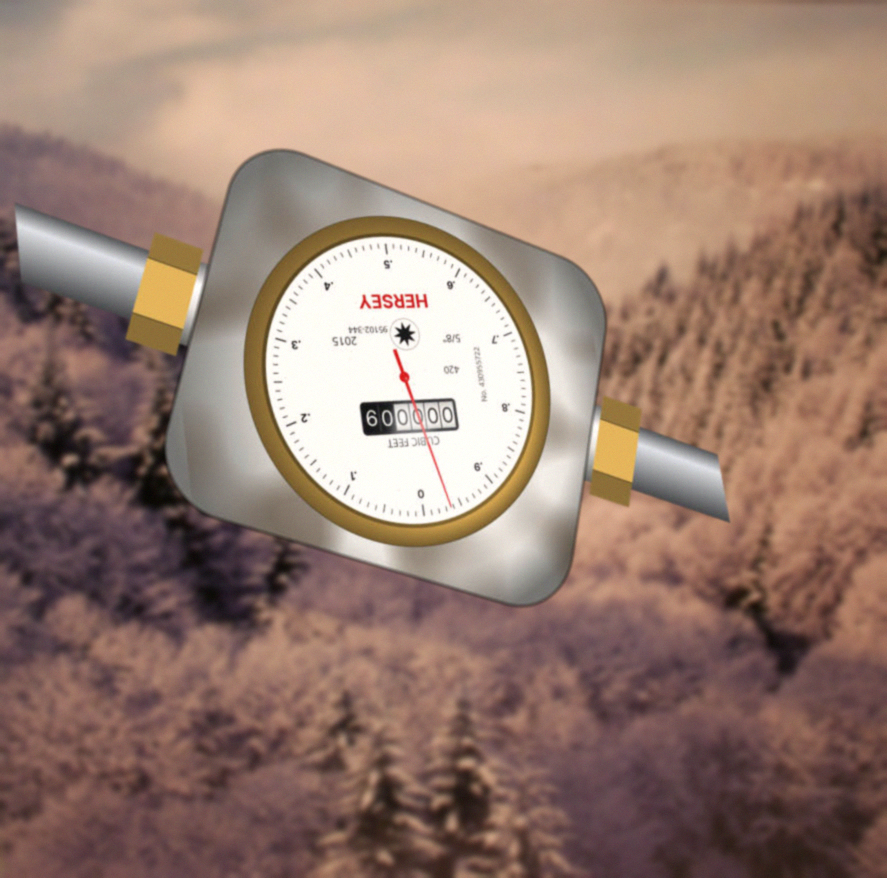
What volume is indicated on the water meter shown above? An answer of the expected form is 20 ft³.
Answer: 8.96 ft³
